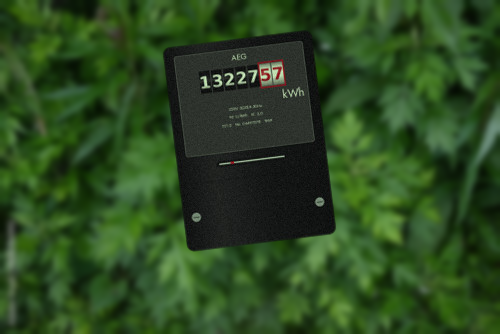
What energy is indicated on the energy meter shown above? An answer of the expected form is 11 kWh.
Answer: 13227.57 kWh
